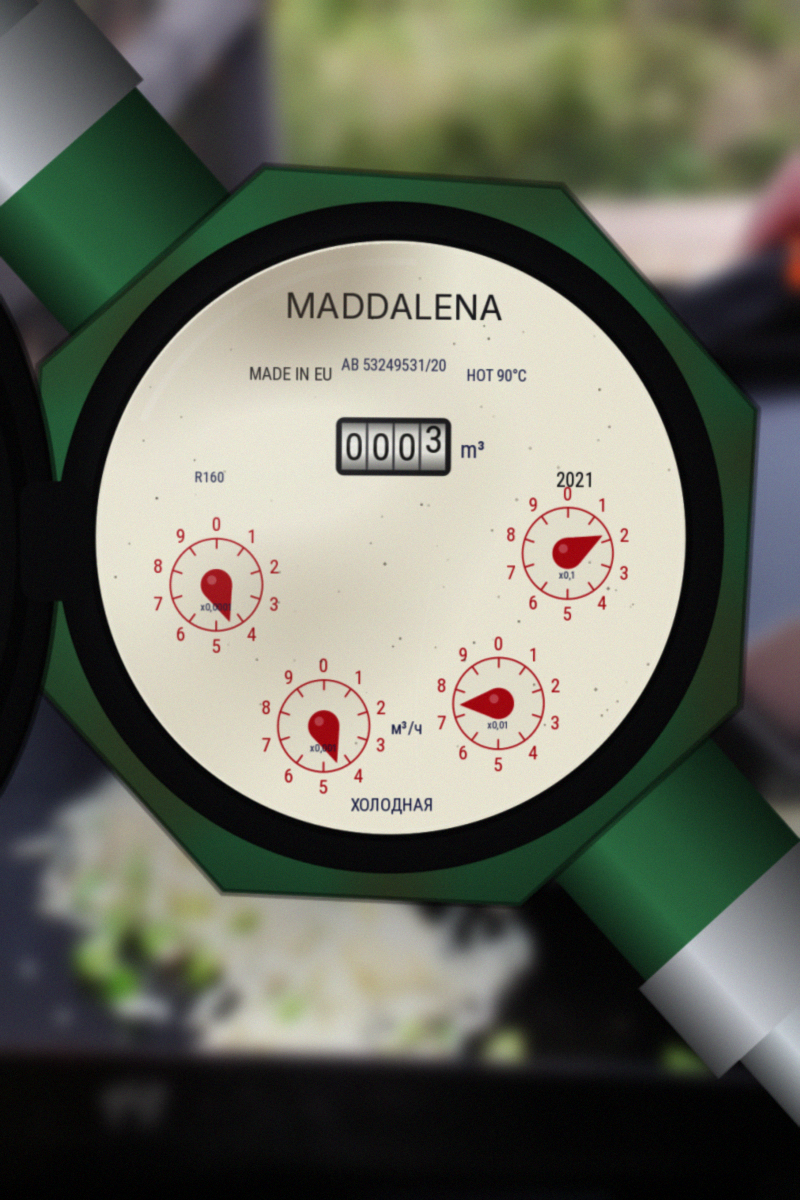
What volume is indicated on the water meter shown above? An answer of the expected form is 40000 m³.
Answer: 3.1744 m³
